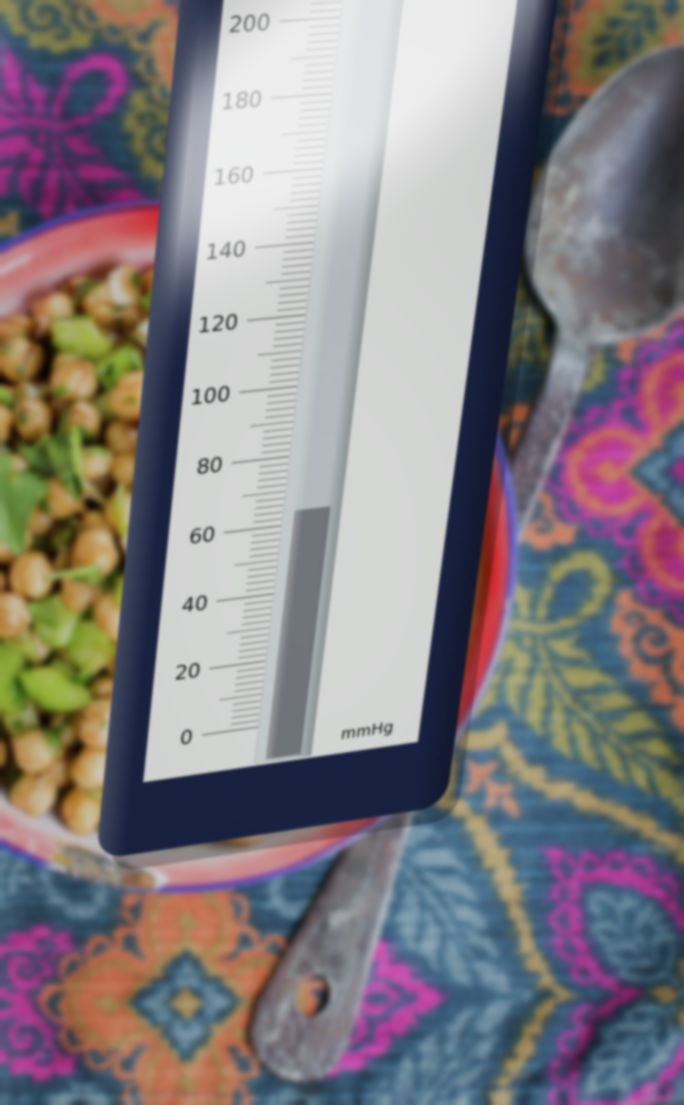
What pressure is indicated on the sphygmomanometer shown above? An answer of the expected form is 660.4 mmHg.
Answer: 64 mmHg
